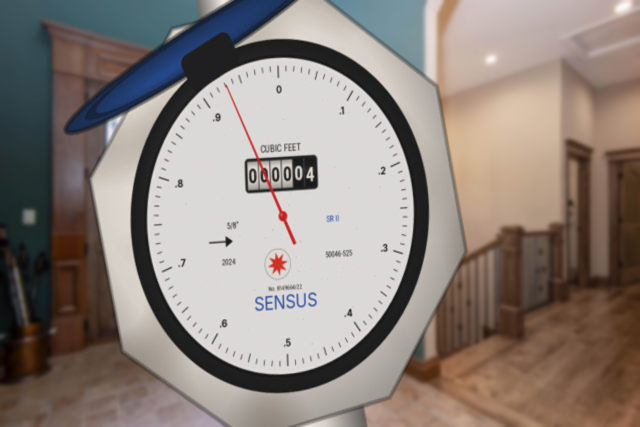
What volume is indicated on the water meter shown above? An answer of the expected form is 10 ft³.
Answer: 3.93 ft³
